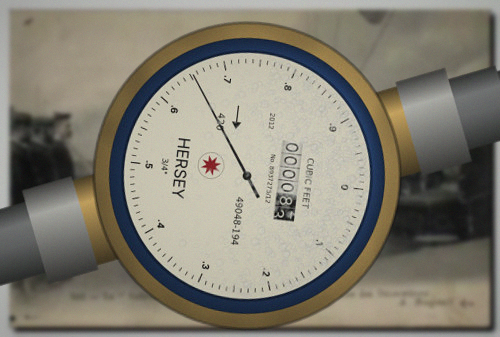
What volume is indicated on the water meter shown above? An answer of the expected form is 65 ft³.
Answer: 82.65 ft³
